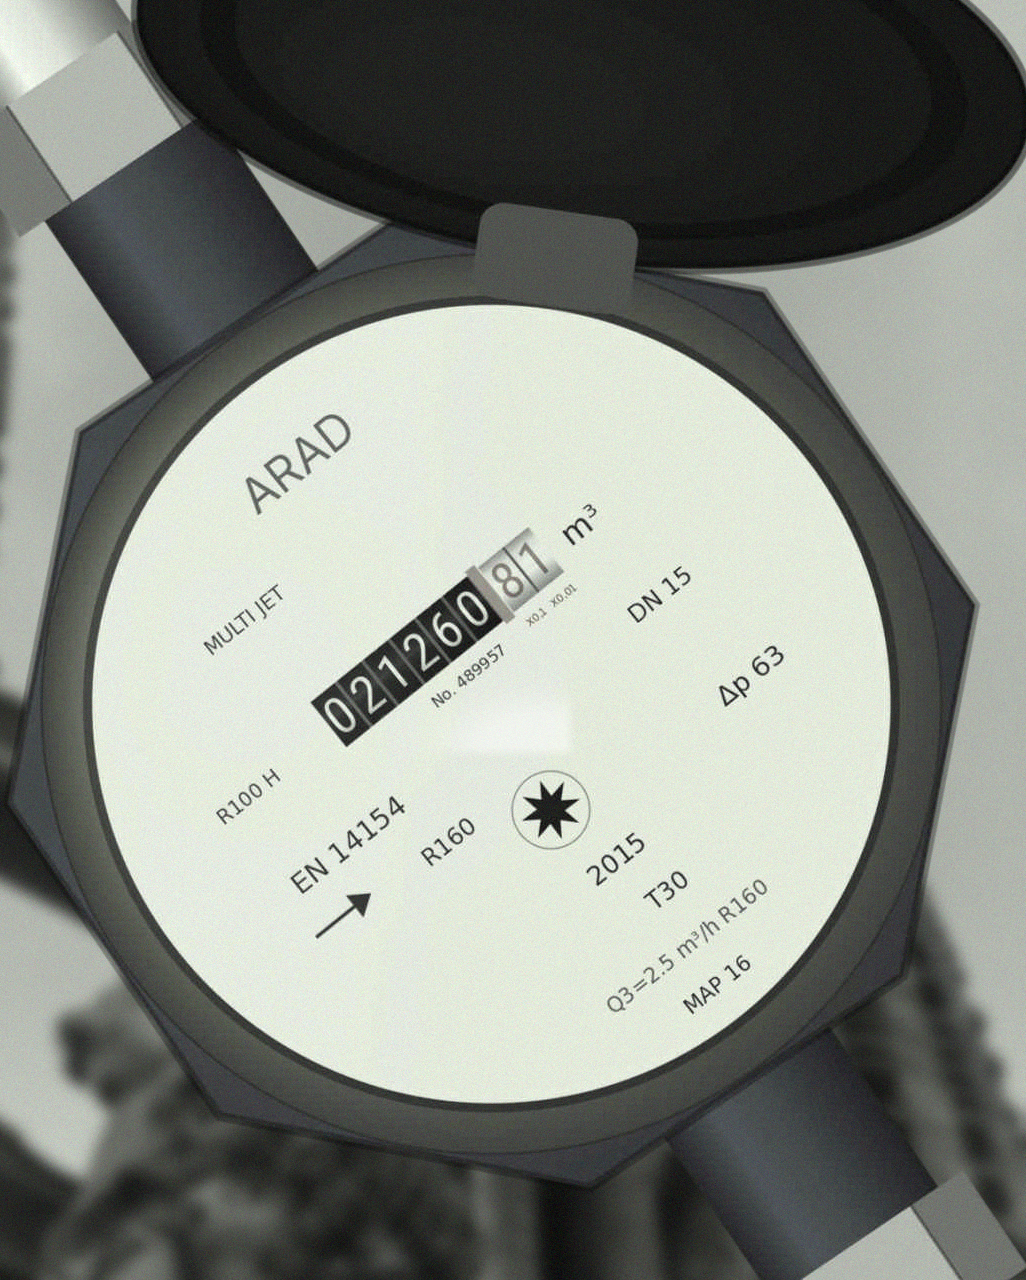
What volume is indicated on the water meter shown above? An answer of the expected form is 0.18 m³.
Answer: 21260.81 m³
